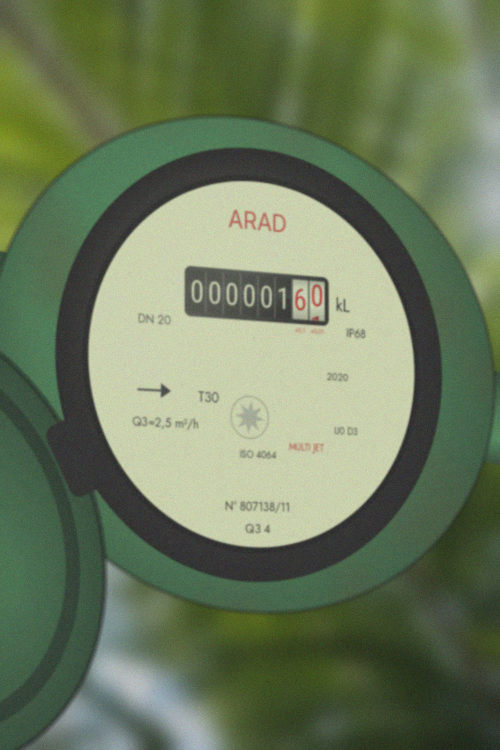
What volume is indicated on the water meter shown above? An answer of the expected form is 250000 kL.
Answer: 1.60 kL
